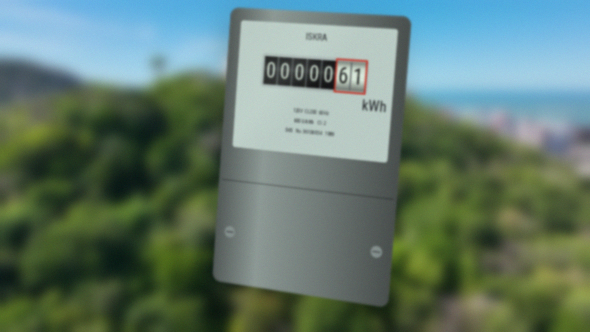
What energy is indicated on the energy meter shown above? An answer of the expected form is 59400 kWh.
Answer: 0.61 kWh
